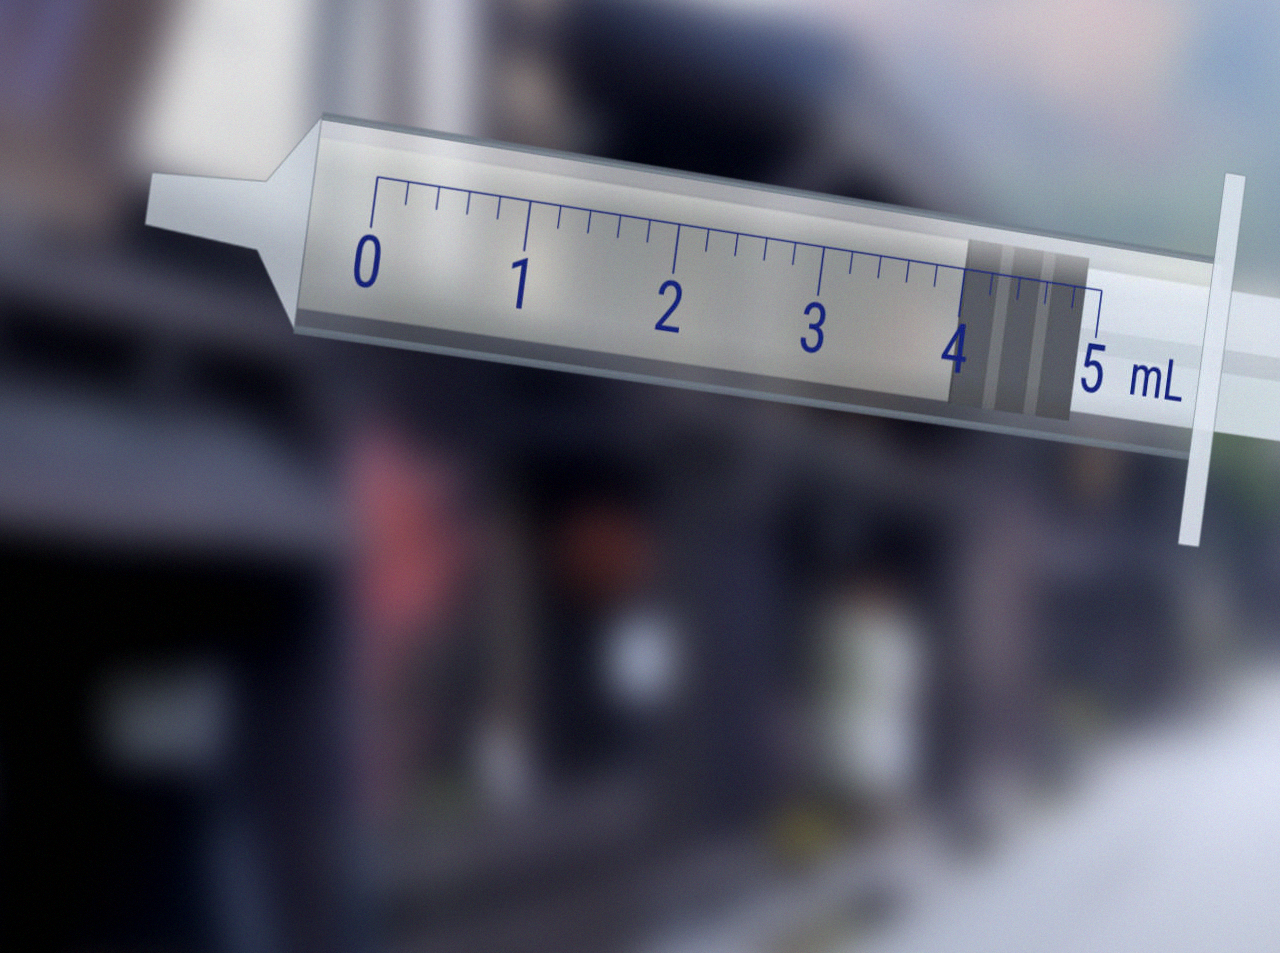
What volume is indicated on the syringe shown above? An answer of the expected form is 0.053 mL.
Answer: 4 mL
